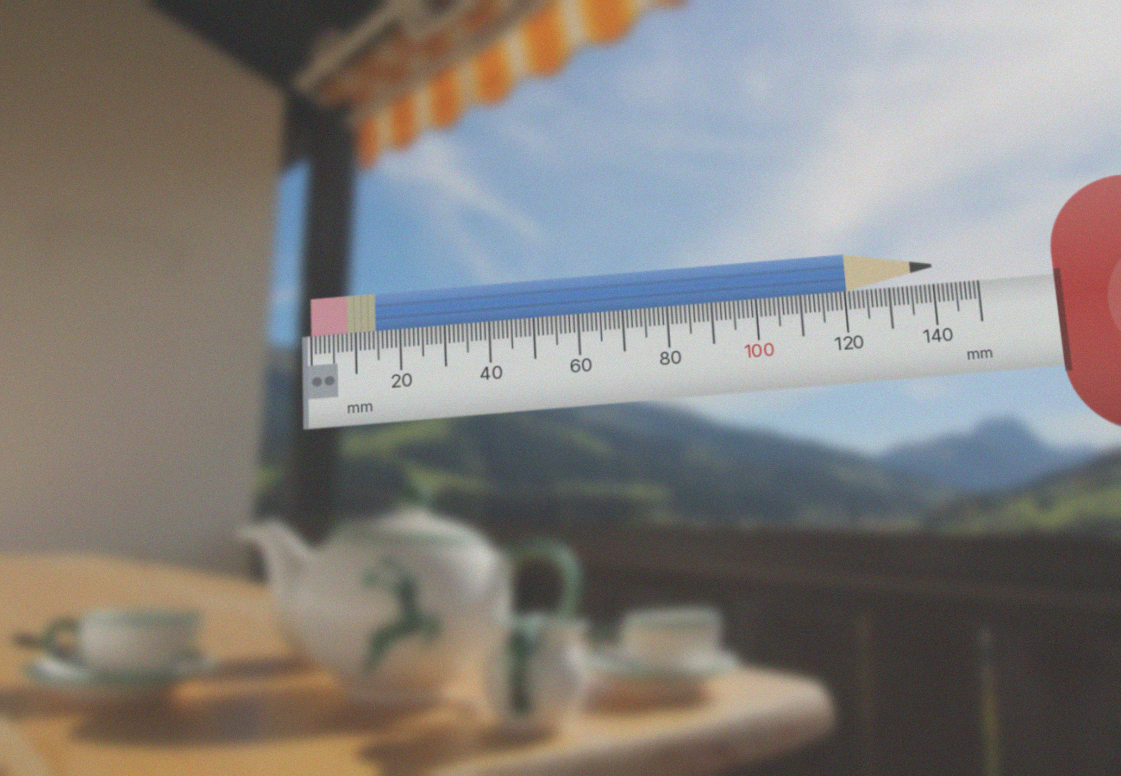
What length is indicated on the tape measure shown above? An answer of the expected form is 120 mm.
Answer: 140 mm
